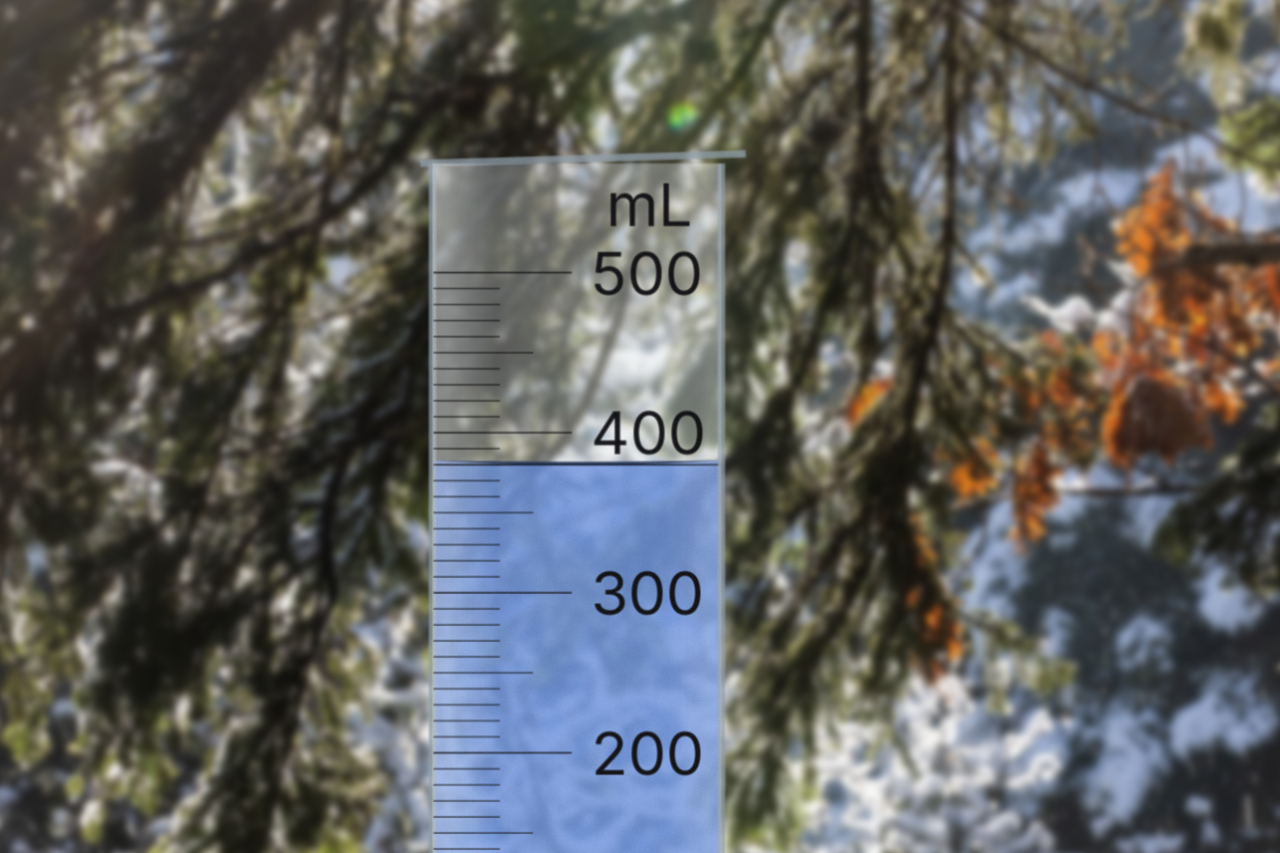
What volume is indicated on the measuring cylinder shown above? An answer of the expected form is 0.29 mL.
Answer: 380 mL
